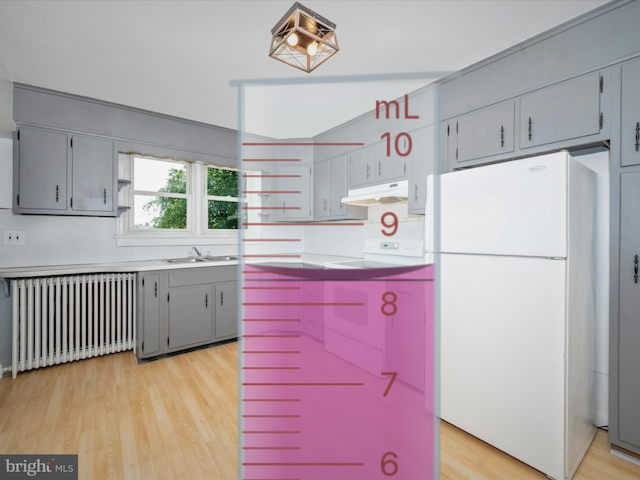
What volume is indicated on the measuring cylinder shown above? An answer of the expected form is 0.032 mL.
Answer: 8.3 mL
